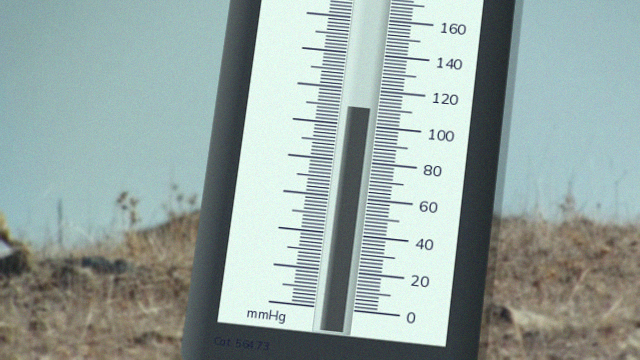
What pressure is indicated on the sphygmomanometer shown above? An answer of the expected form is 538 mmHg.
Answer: 110 mmHg
